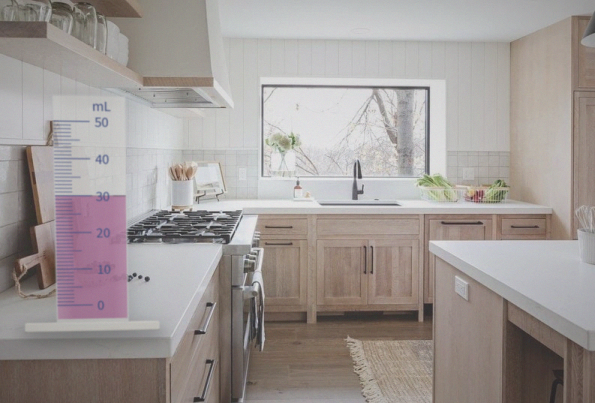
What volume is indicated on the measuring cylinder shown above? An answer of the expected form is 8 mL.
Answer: 30 mL
